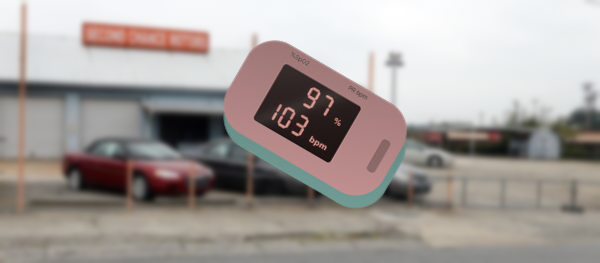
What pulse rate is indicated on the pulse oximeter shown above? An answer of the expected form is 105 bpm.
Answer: 103 bpm
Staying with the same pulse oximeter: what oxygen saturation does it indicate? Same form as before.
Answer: 97 %
